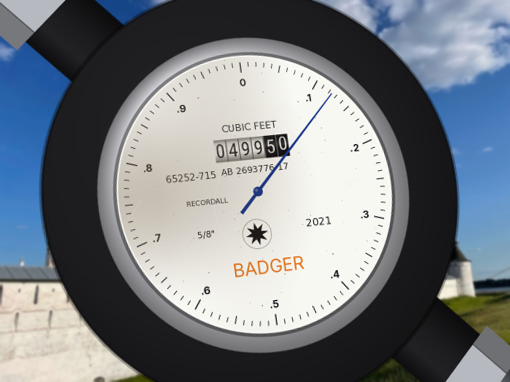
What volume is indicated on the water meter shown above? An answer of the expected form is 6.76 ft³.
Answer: 49950.12 ft³
